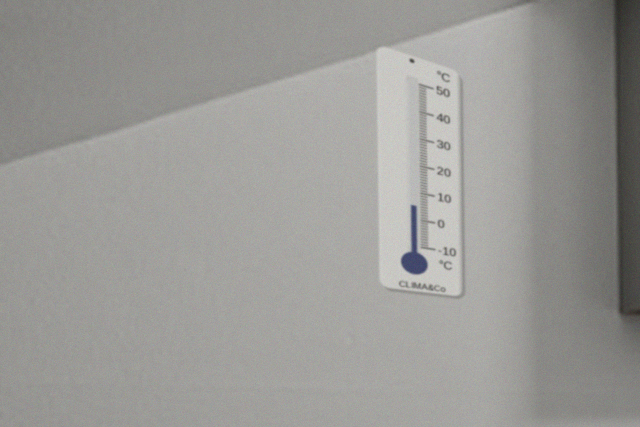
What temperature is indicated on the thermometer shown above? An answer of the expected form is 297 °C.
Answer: 5 °C
